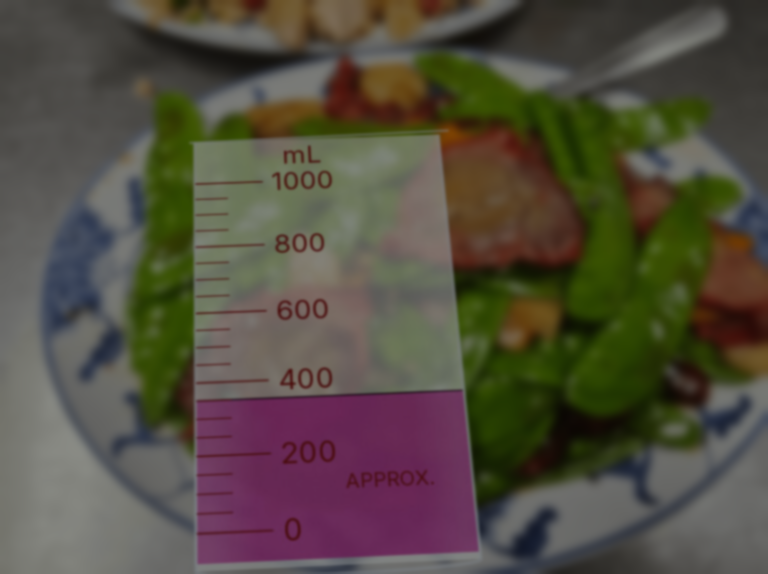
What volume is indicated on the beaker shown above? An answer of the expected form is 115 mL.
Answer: 350 mL
